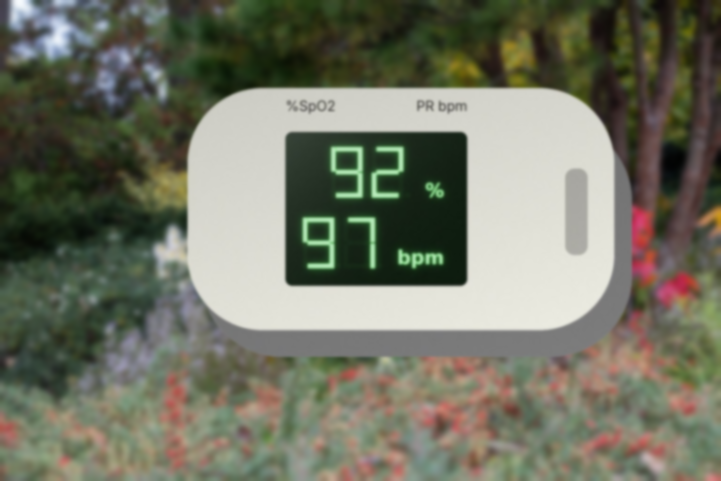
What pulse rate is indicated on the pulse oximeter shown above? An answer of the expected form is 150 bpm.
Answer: 97 bpm
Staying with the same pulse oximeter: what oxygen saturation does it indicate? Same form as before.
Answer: 92 %
